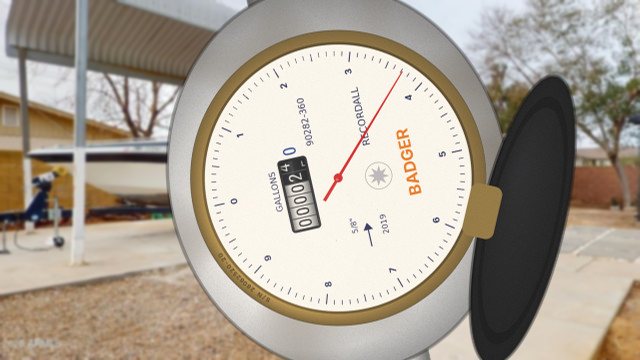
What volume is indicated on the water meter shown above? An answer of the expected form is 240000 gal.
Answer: 243.7 gal
